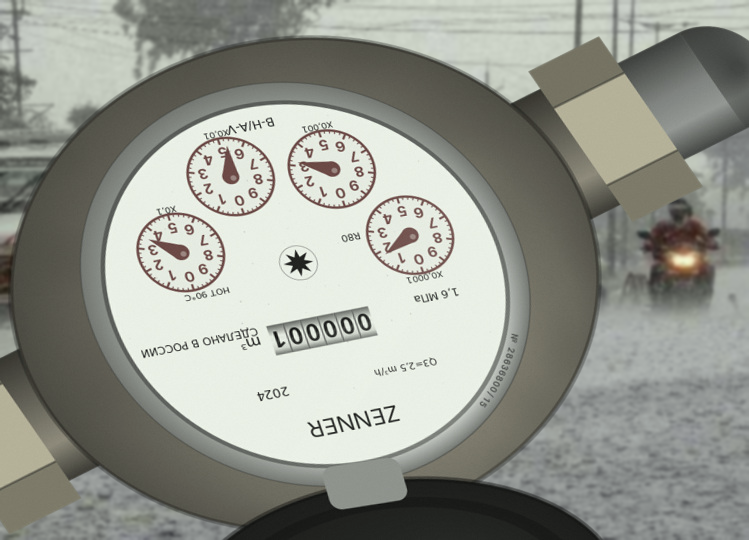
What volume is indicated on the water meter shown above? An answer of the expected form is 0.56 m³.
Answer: 1.3531 m³
